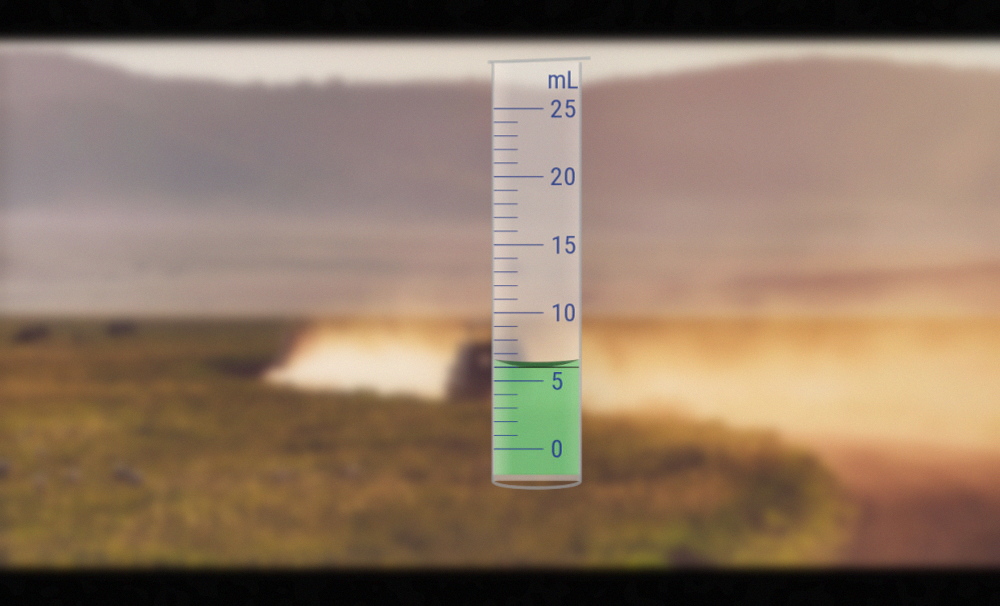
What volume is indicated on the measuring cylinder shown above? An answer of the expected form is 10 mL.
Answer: 6 mL
